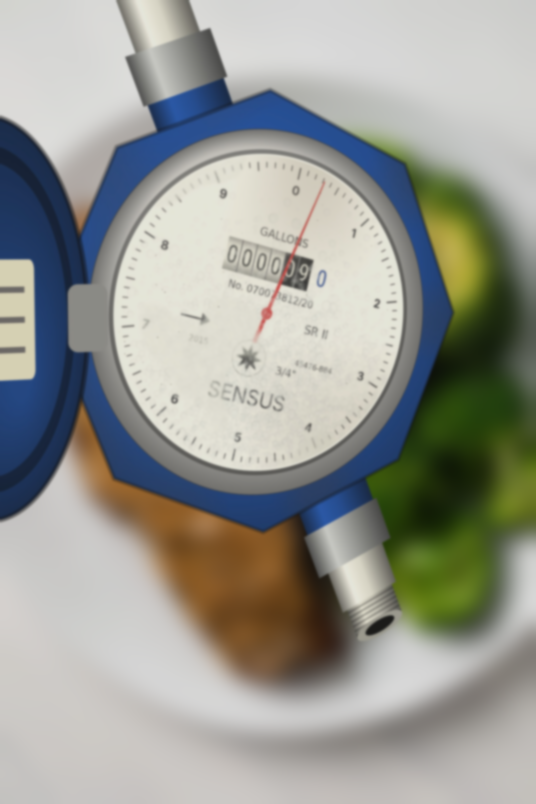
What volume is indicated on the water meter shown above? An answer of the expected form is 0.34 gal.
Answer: 90.3 gal
